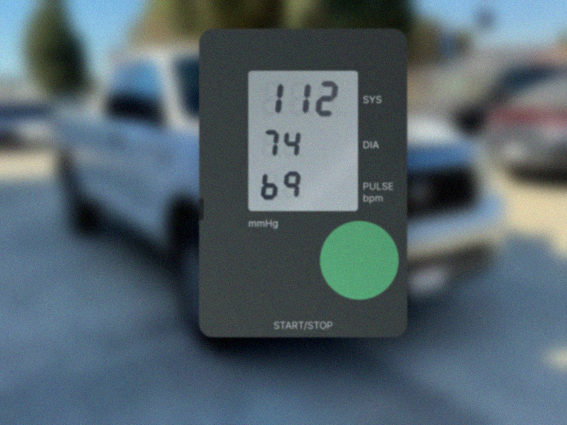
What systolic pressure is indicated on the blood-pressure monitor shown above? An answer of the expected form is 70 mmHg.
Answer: 112 mmHg
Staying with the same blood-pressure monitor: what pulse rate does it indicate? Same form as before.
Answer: 69 bpm
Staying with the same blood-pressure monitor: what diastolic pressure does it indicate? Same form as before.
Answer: 74 mmHg
